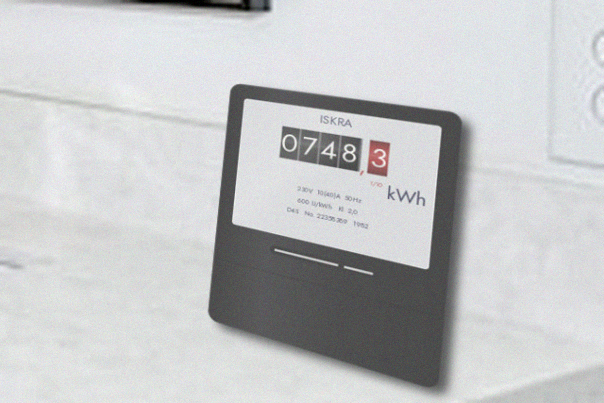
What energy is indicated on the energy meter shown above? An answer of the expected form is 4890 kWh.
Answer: 748.3 kWh
